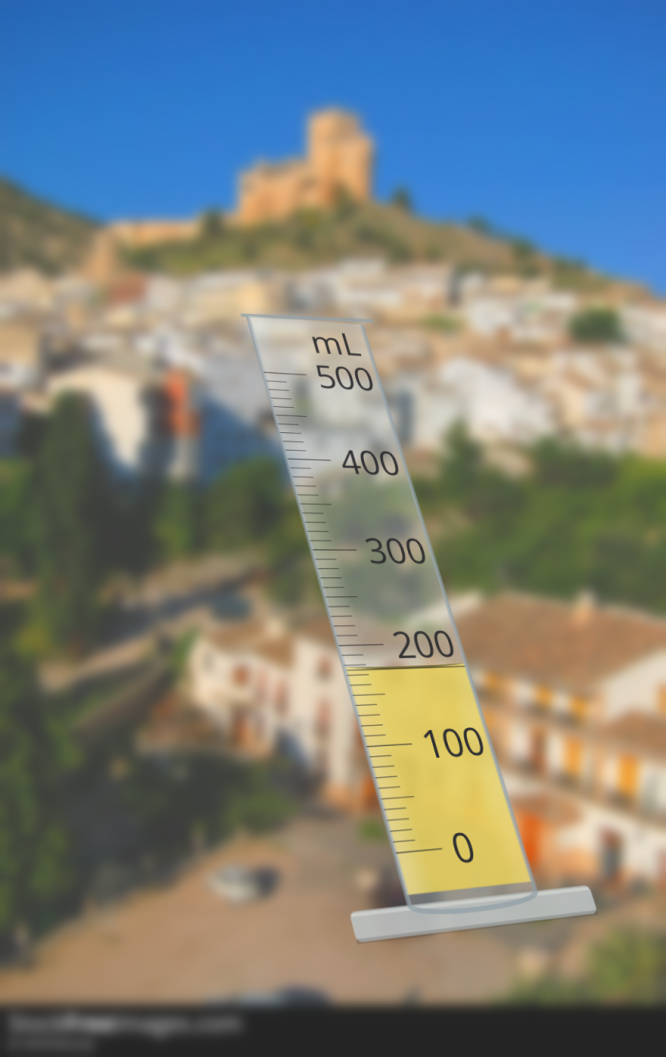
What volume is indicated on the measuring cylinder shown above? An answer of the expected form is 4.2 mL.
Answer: 175 mL
